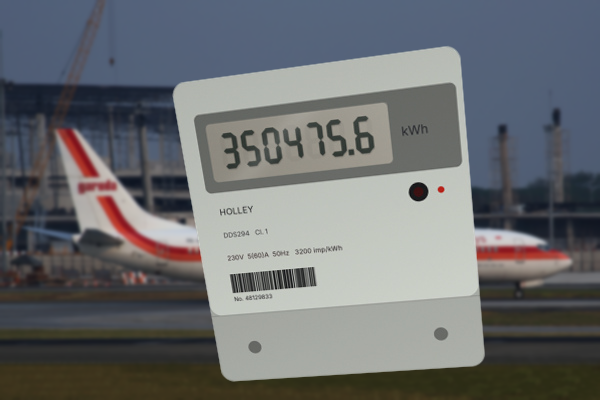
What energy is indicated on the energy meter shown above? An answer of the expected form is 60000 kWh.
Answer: 350475.6 kWh
